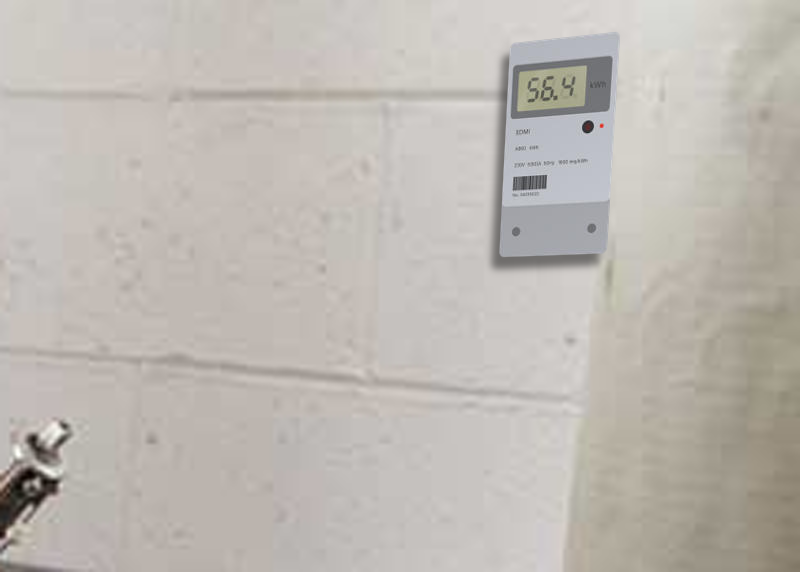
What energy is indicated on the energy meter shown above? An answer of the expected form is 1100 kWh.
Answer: 56.4 kWh
